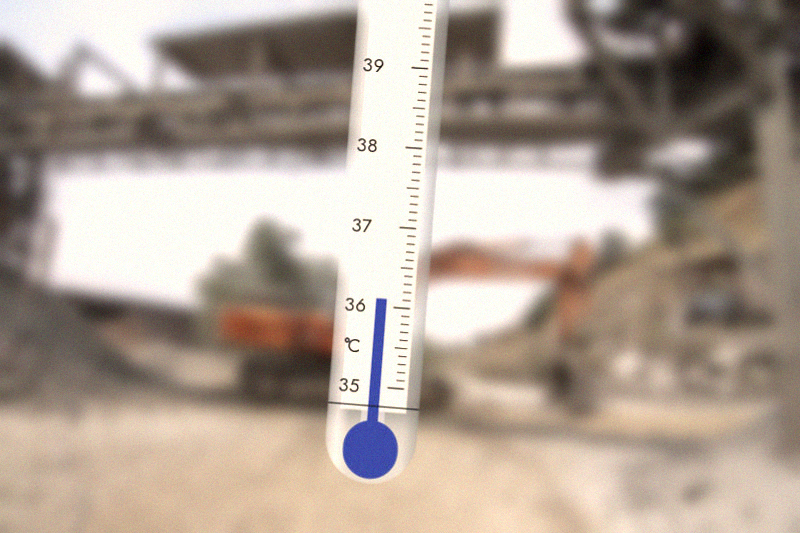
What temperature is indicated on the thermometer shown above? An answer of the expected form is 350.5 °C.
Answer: 36.1 °C
